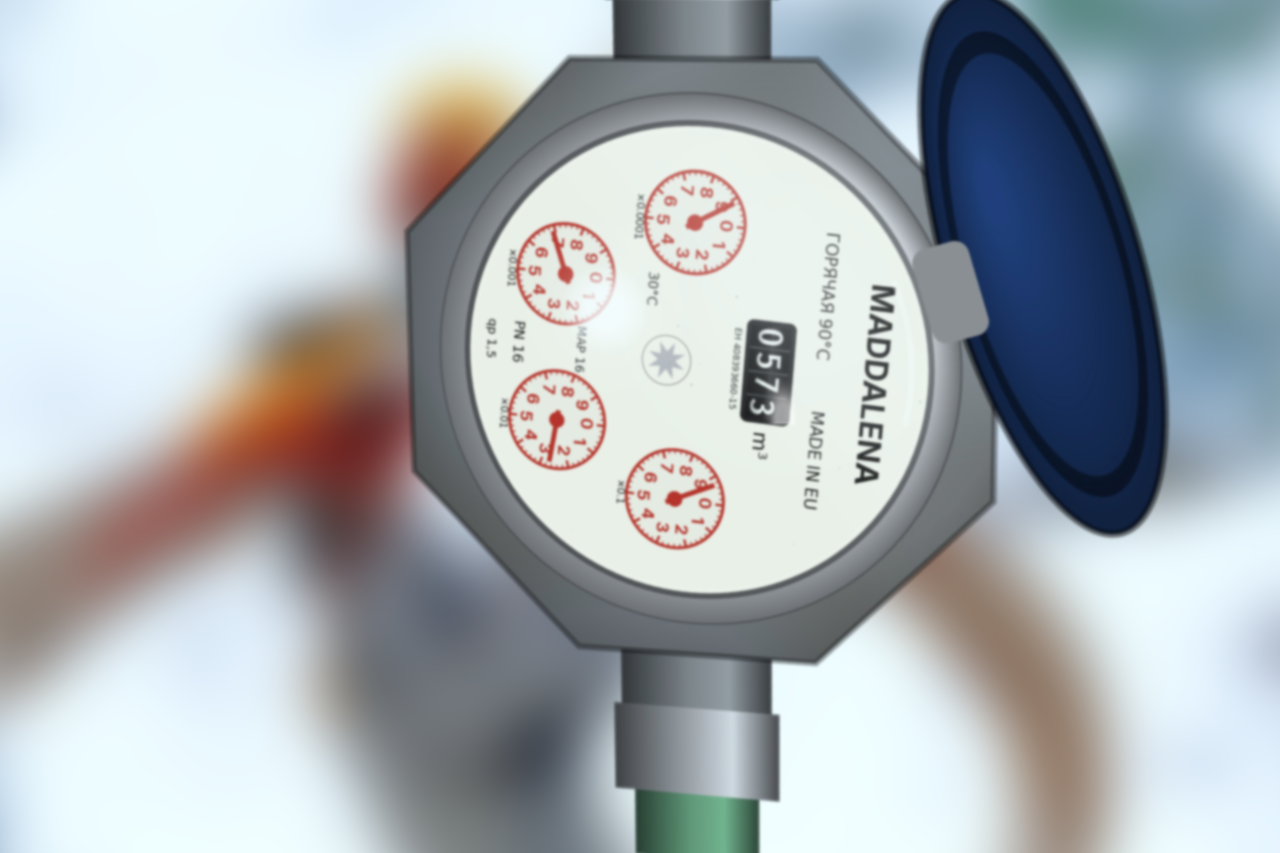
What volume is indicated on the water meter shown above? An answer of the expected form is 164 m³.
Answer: 572.9269 m³
